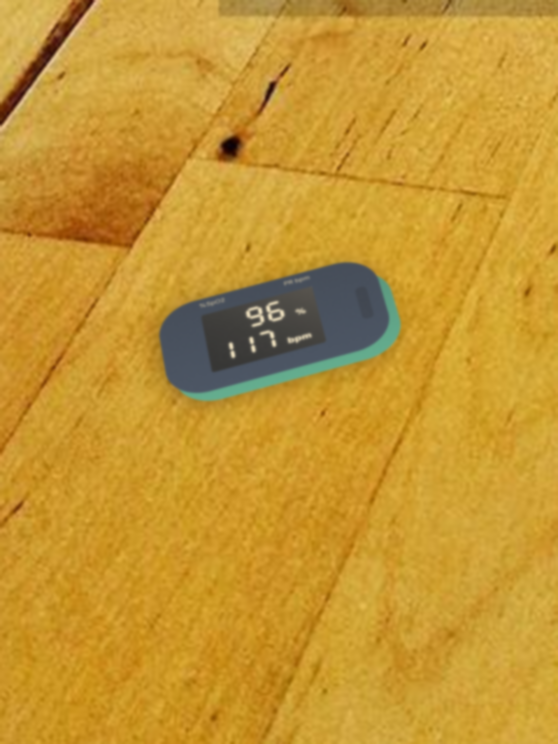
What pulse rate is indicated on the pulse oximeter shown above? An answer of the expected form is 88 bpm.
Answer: 117 bpm
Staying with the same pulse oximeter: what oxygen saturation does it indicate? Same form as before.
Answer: 96 %
